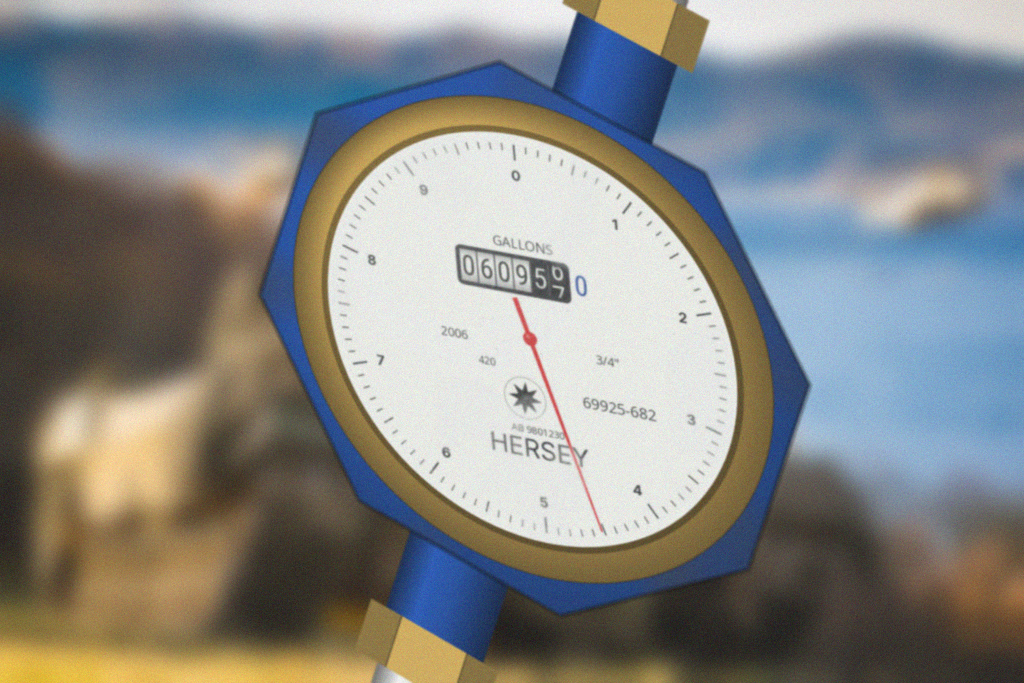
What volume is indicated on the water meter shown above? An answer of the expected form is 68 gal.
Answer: 609564.5 gal
